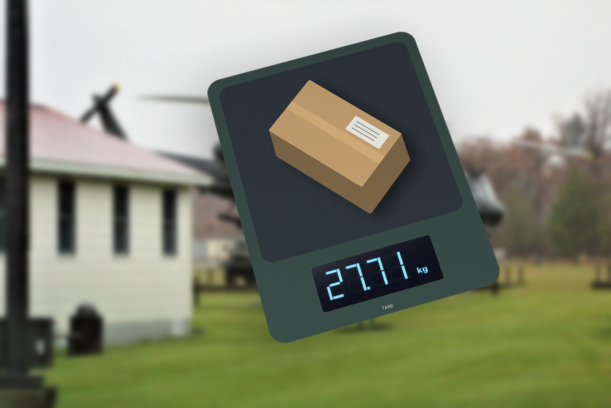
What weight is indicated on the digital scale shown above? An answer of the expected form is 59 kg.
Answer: 27.71 kg
